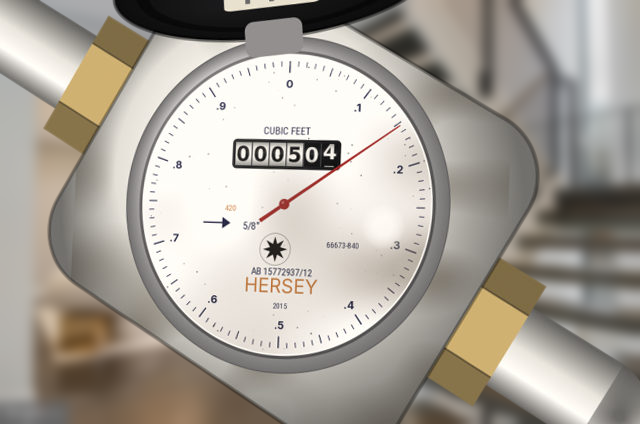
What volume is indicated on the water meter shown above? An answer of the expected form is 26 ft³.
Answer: 504.15 ft³
